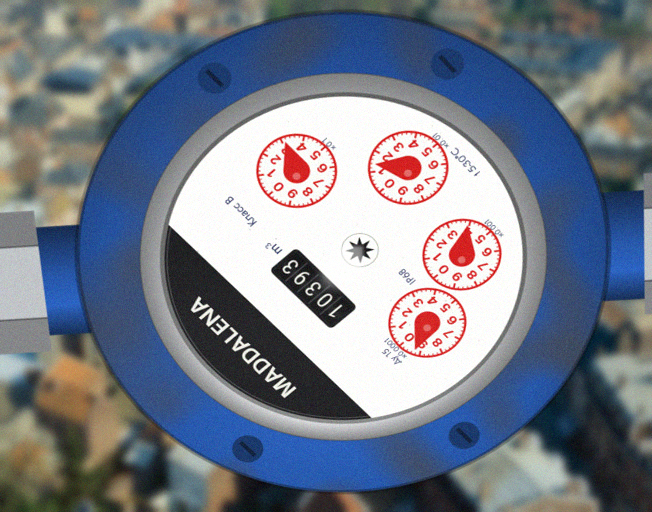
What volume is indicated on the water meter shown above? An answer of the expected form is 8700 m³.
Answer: 10393.3139 m³
